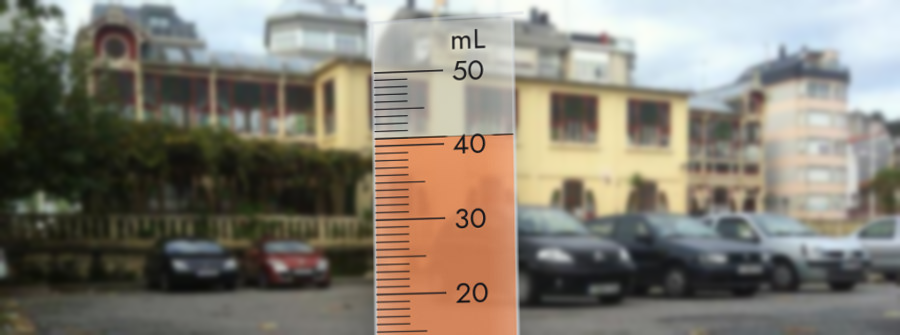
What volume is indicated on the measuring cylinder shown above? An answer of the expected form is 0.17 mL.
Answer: 41 mL
